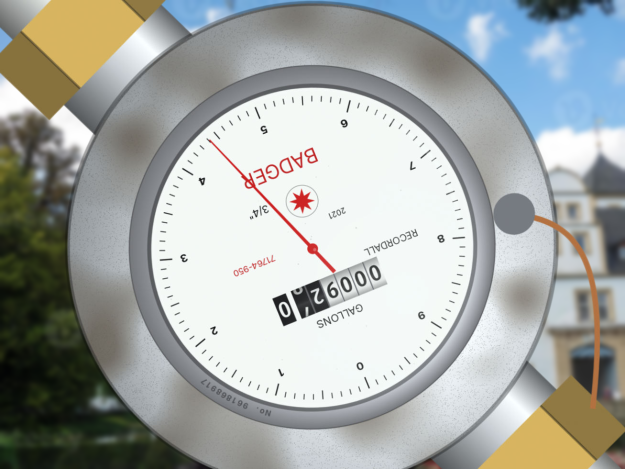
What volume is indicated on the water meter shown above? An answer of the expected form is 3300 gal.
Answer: 9274.4 gal
